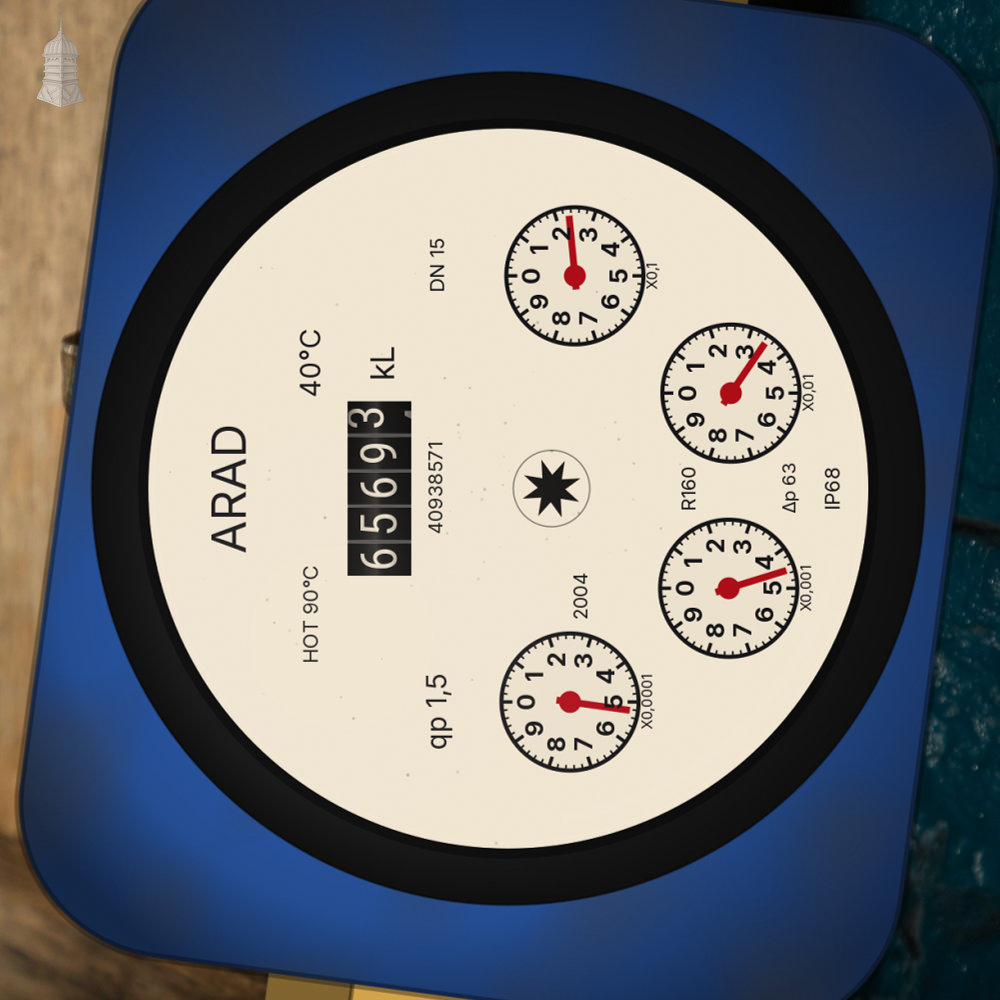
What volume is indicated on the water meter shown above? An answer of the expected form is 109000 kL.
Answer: 65693.2345 kL
